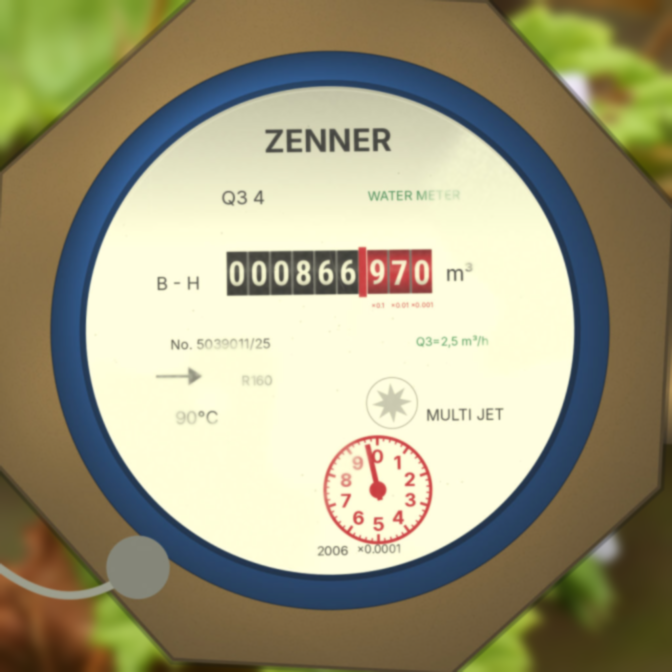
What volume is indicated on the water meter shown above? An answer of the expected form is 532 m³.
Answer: 866.9699 m³
